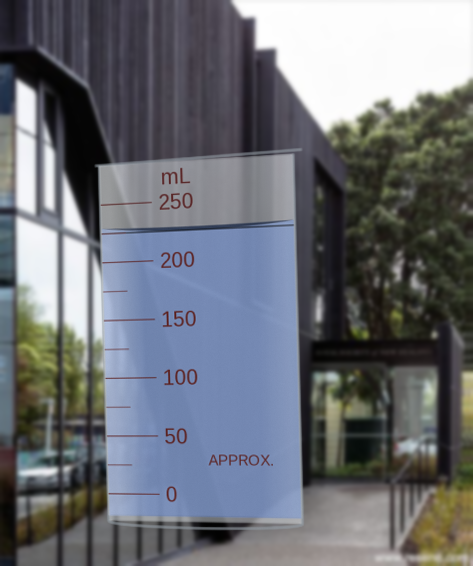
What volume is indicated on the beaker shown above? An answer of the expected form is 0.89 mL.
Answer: 225 mL
